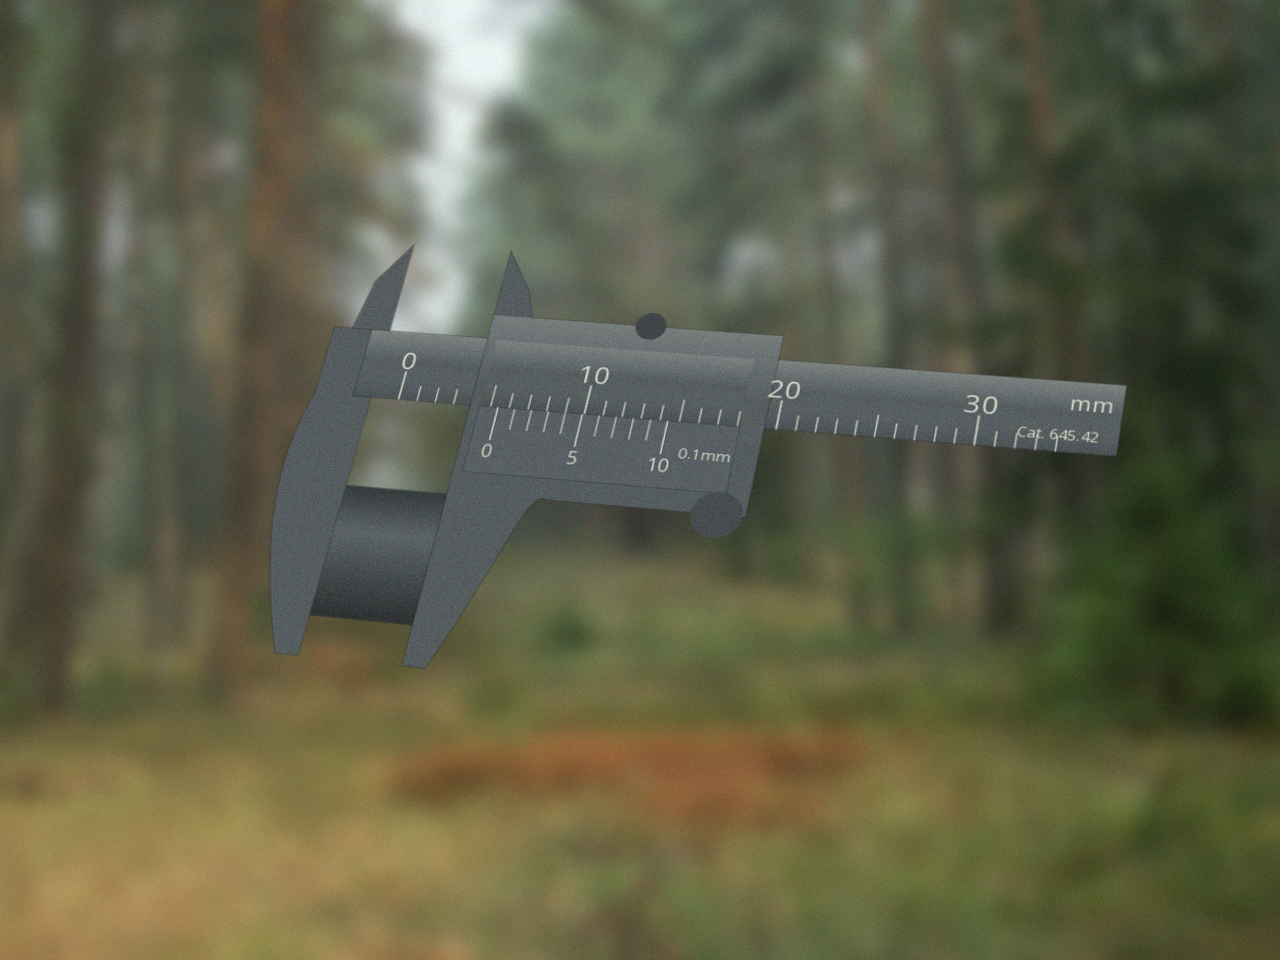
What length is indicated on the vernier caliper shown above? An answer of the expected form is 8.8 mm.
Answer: 5.4 mm
